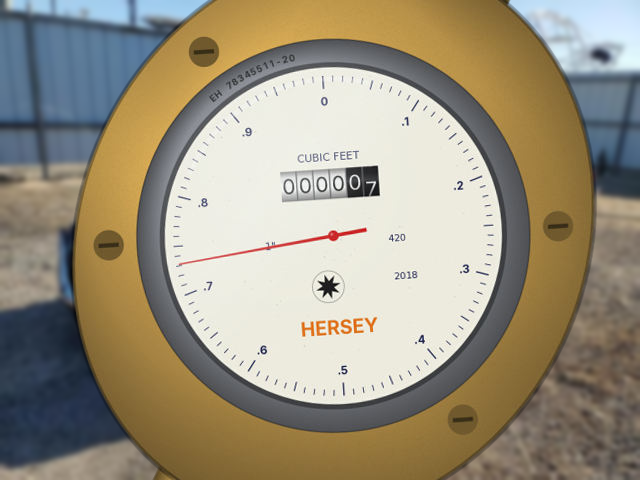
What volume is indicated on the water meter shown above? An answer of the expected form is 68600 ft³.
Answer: 6.73 ft³
